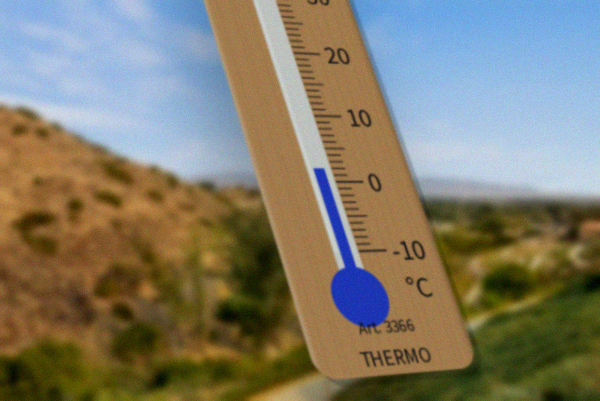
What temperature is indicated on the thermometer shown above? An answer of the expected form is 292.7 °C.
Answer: 2 °C
